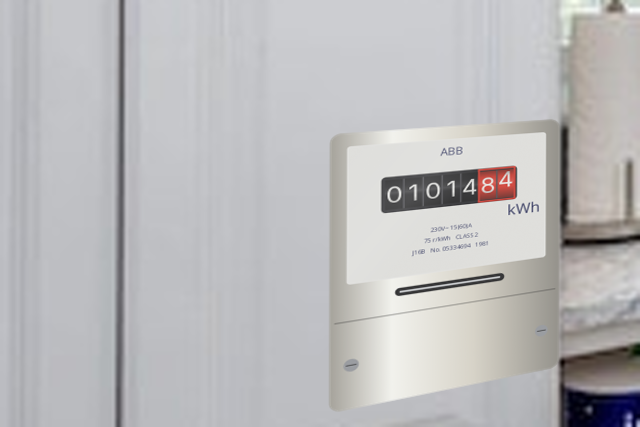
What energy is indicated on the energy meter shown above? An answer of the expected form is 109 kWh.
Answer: 1014.84 kWh
